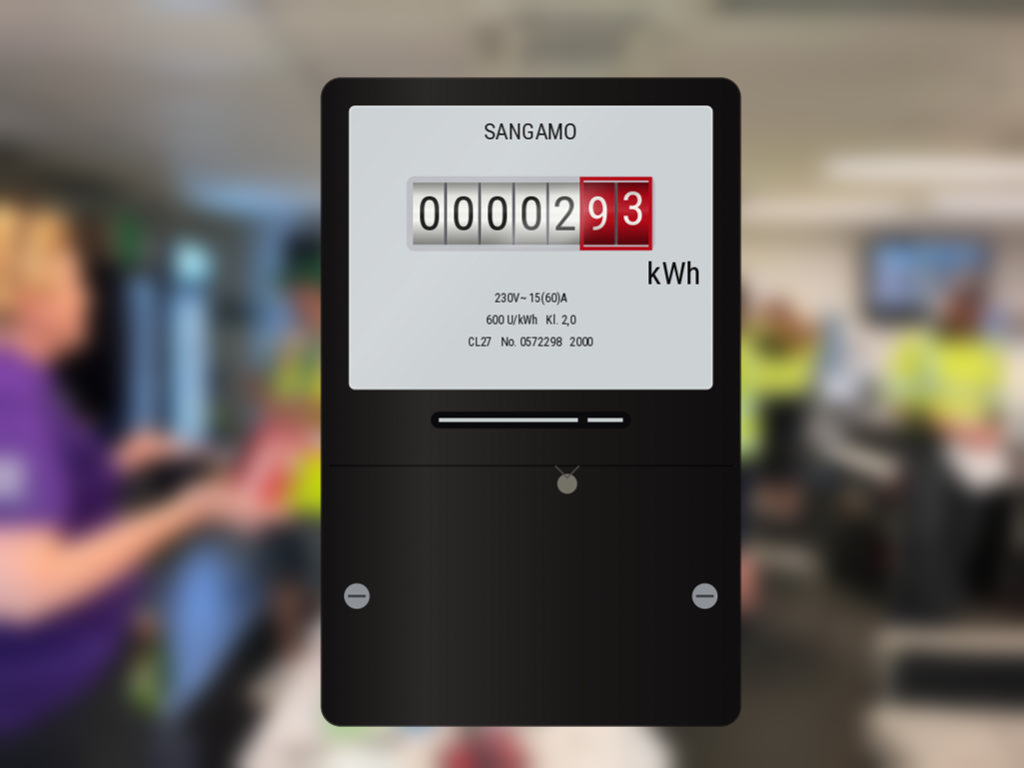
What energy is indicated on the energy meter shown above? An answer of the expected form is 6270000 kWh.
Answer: 2.93 kWh
